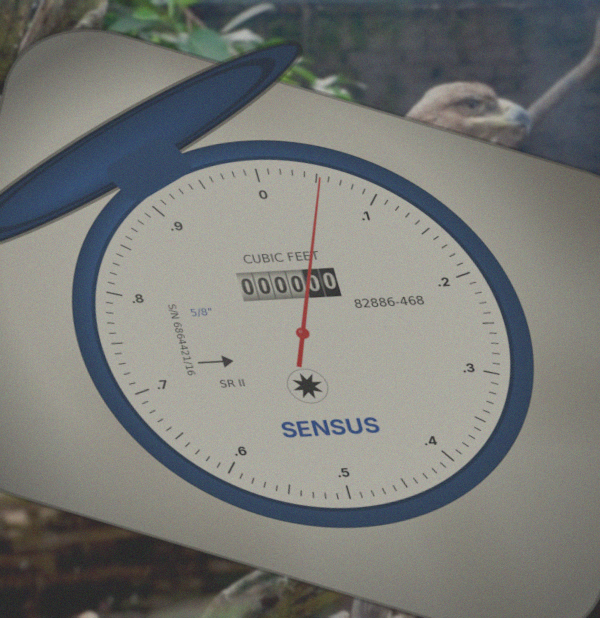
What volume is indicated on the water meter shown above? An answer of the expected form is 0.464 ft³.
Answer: 0.05 ft³
